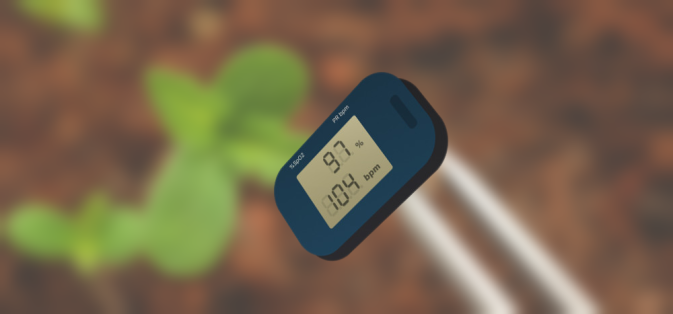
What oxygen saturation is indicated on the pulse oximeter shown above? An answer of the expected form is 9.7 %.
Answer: 97 %
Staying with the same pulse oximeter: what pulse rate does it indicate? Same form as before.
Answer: 104 bpm
